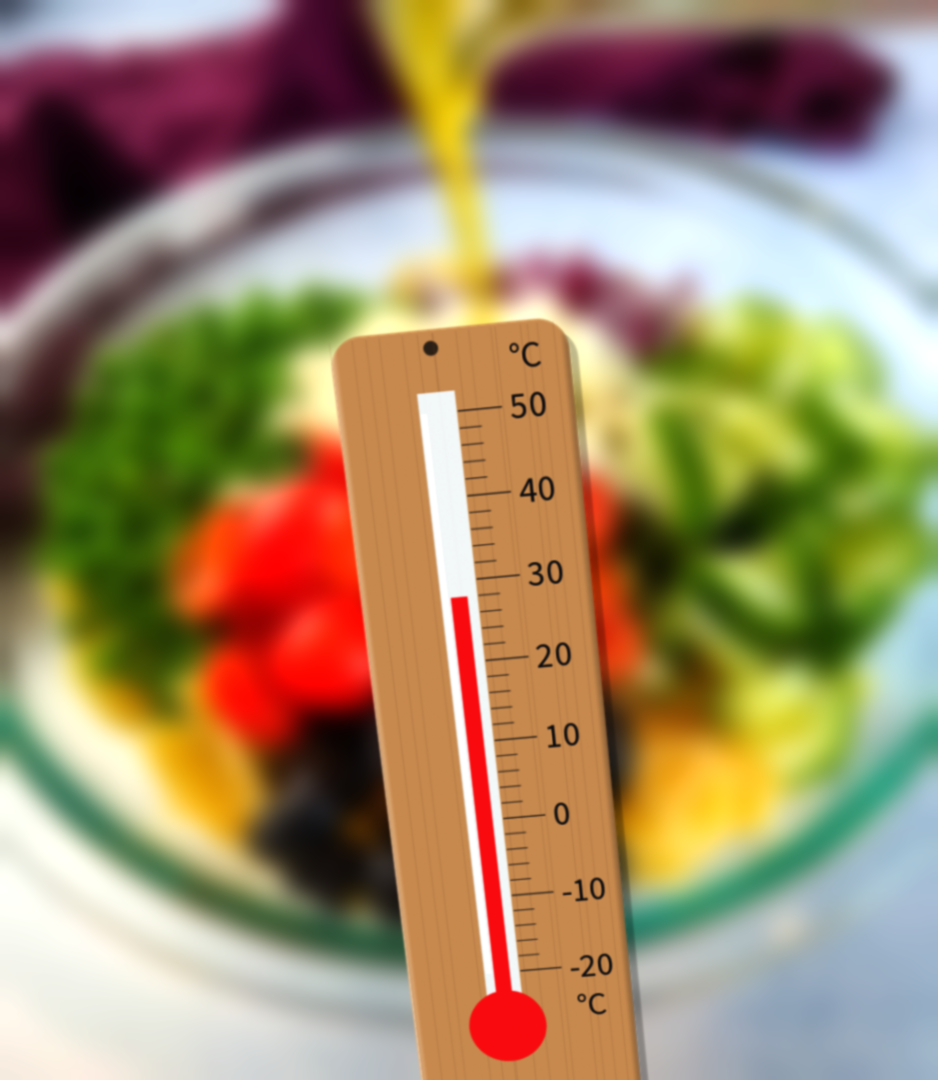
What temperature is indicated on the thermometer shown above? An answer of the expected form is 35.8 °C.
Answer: 28 °C
